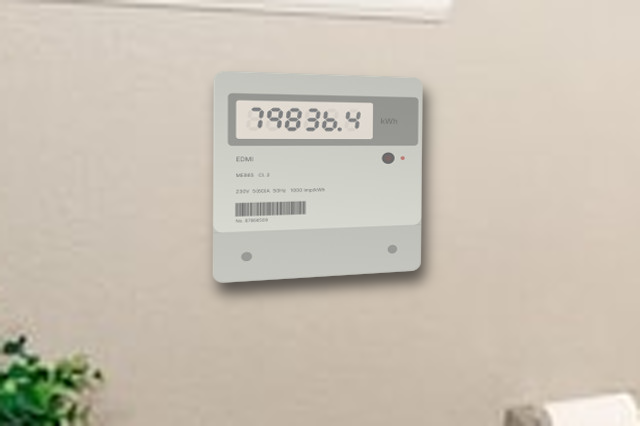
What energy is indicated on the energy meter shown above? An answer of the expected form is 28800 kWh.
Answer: 79836.4 kWh
